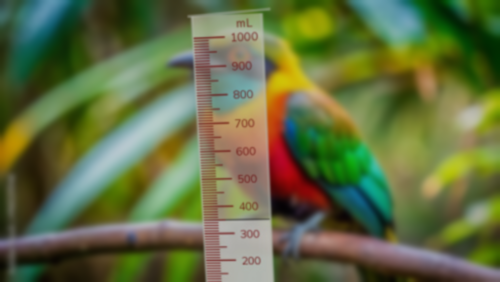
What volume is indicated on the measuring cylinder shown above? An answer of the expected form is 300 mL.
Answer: 350 mL
